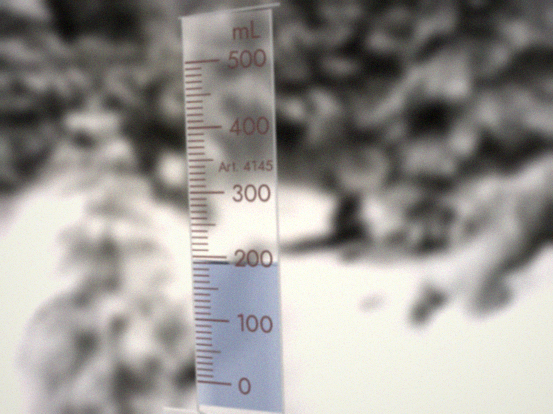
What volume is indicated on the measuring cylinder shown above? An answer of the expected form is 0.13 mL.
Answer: 190 mL
